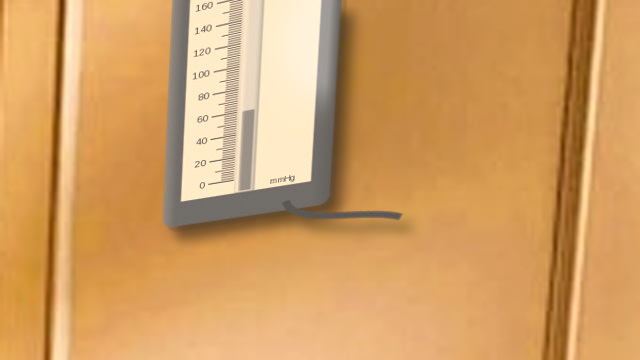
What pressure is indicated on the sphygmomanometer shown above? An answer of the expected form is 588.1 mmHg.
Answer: 60 mmHg
